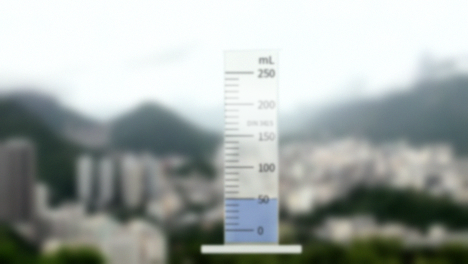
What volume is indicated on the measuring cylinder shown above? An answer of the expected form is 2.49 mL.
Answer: 50 mL
